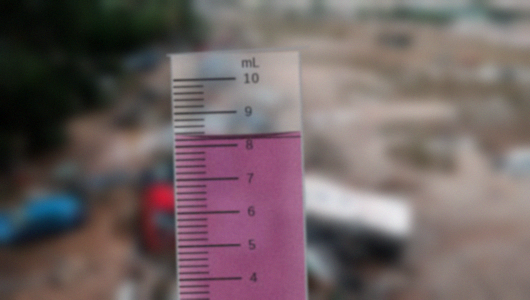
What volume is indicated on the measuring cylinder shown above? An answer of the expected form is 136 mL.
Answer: 8.2 mL
